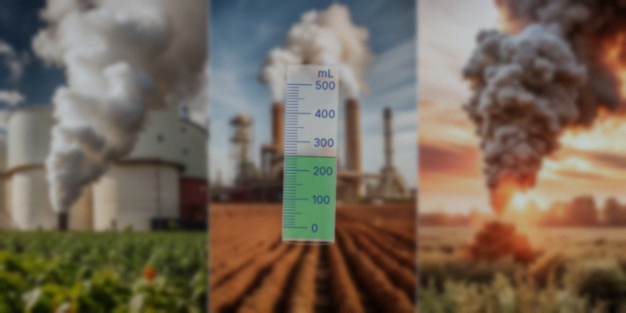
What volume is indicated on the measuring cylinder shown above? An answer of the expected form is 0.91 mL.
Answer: 250 mL
